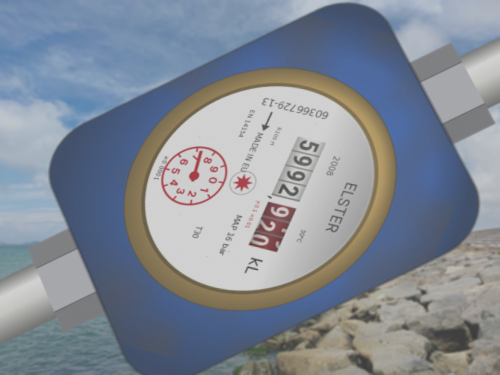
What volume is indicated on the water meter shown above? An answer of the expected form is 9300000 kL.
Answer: 5992.9197 kL
